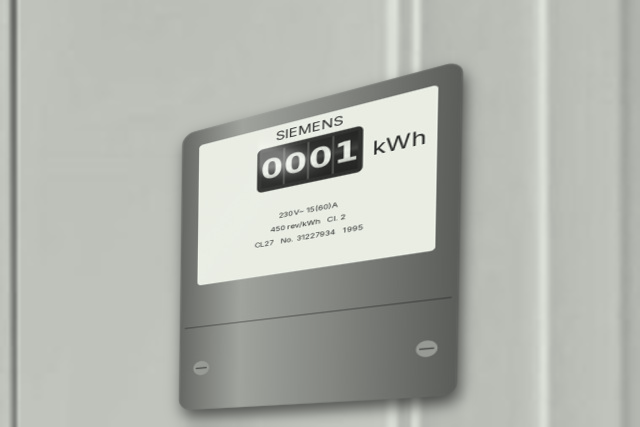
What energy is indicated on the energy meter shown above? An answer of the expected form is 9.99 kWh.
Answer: 1 kWh
